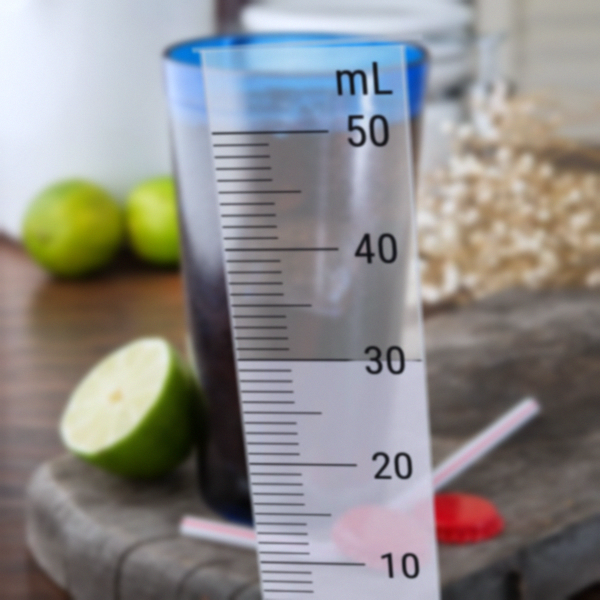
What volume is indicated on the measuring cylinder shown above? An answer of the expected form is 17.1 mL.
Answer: 30 mL
